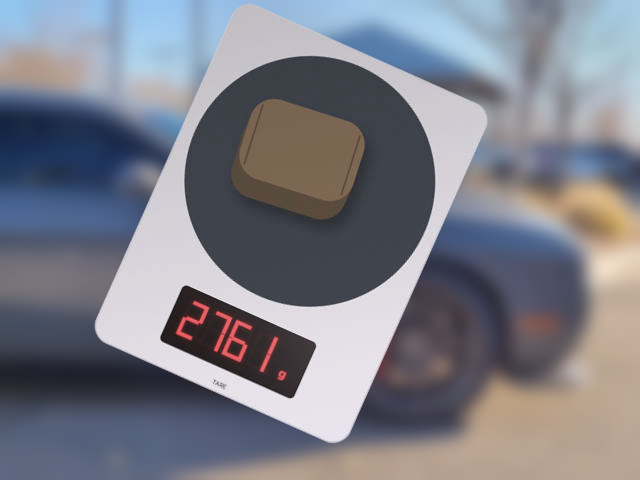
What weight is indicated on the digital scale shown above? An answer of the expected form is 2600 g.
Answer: 2761 g
